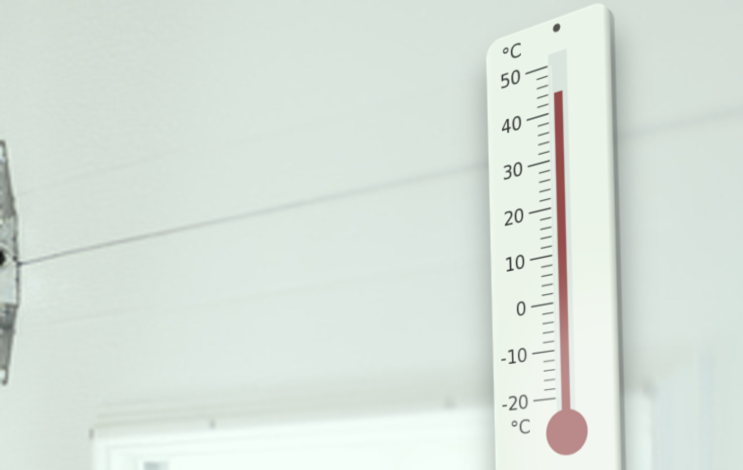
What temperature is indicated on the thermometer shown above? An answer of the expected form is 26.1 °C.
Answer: 44 °C
